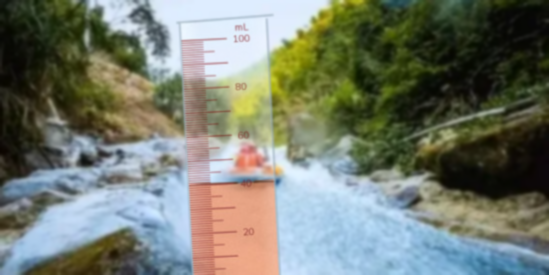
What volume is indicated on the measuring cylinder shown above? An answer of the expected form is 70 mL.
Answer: 40 mL
